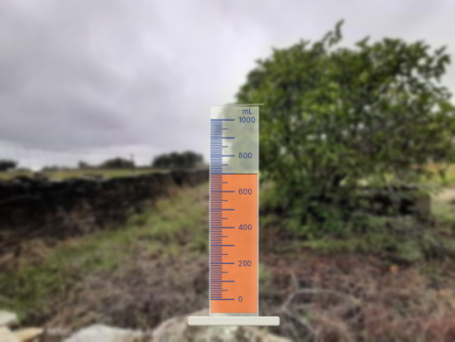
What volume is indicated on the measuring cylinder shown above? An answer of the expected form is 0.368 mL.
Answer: 700 mL
